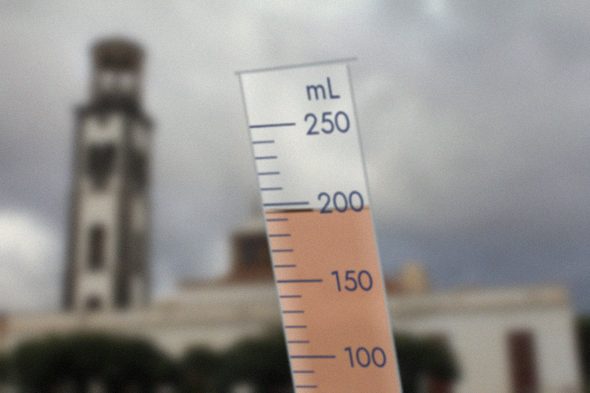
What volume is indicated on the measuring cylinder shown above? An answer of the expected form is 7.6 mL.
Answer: 195 mL
